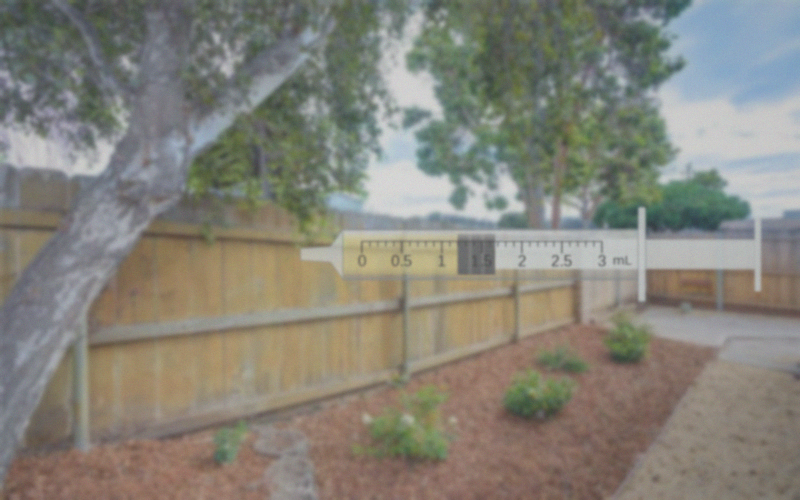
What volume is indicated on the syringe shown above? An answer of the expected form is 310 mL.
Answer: 1.2 mL
